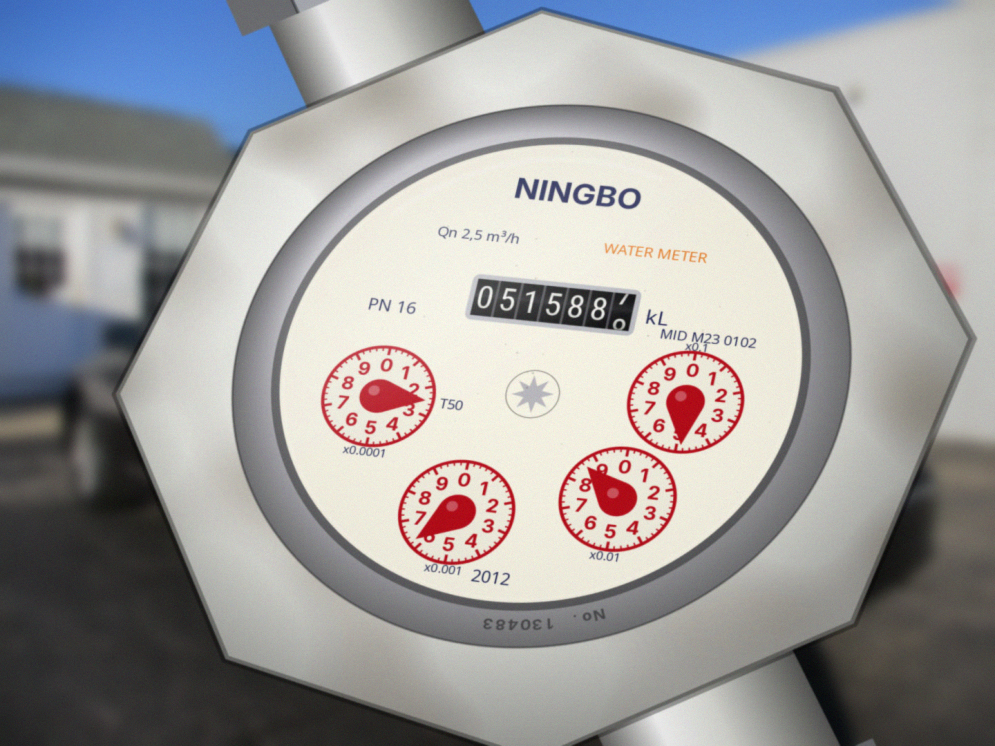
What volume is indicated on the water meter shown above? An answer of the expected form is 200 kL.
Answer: 515887.4862 kL
